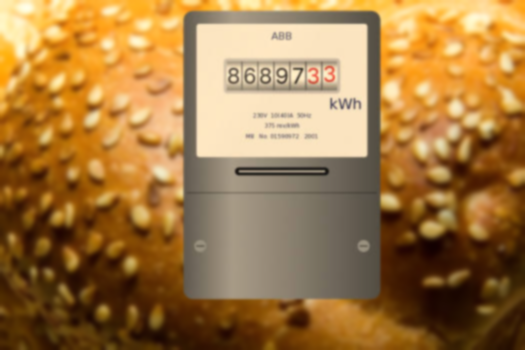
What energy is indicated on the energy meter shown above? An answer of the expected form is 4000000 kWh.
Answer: 86897.33 kWh
